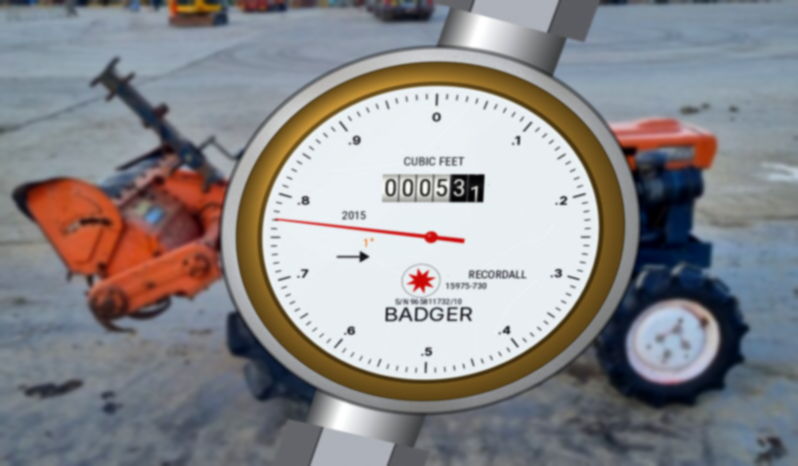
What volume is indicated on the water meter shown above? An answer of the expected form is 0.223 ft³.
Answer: 530.77 ft³
